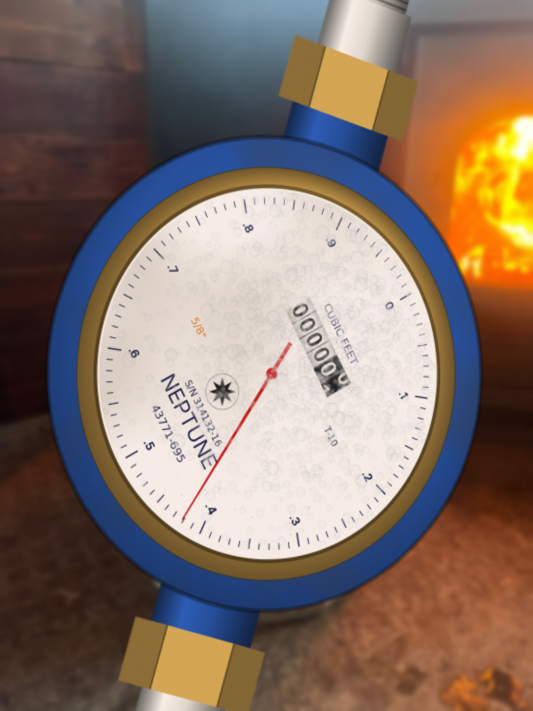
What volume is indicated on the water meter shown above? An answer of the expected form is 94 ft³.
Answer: 0.42 ft³
